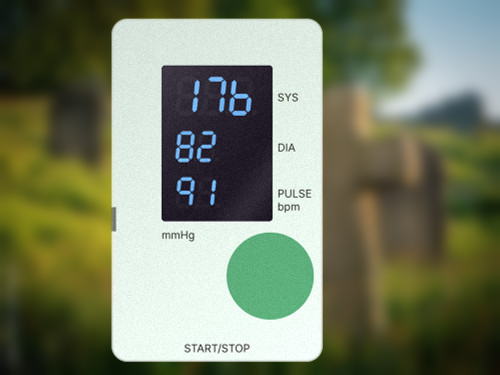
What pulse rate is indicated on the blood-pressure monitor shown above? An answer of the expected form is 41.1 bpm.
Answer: 91 bpm
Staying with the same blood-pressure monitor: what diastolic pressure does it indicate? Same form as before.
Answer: 82 mmHg
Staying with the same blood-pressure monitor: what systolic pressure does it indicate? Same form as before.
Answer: 176 mmHg
